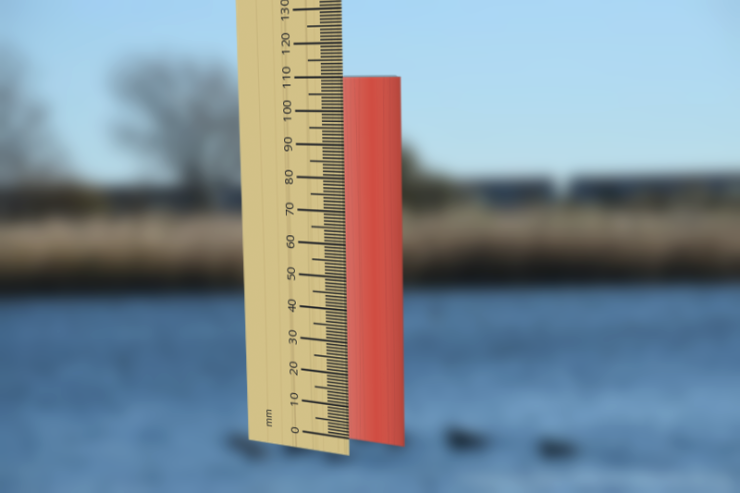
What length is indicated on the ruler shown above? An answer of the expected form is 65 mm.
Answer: 110 mm
